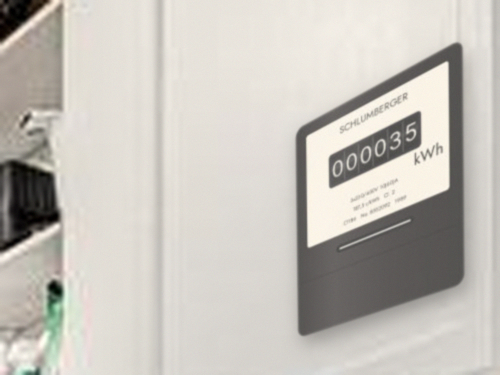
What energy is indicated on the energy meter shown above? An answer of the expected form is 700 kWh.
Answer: 35 kWh
